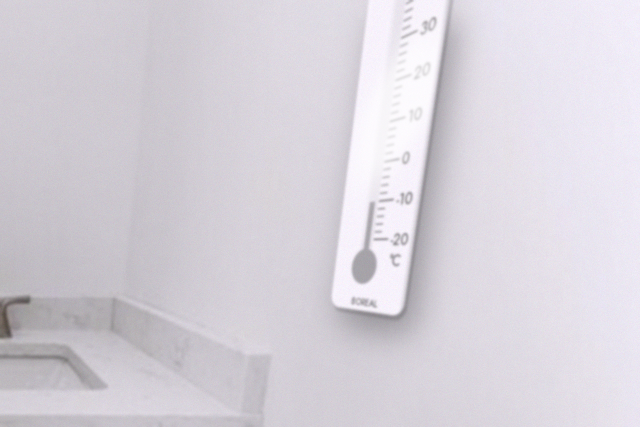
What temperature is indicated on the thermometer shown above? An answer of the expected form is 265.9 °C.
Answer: -10 °C
